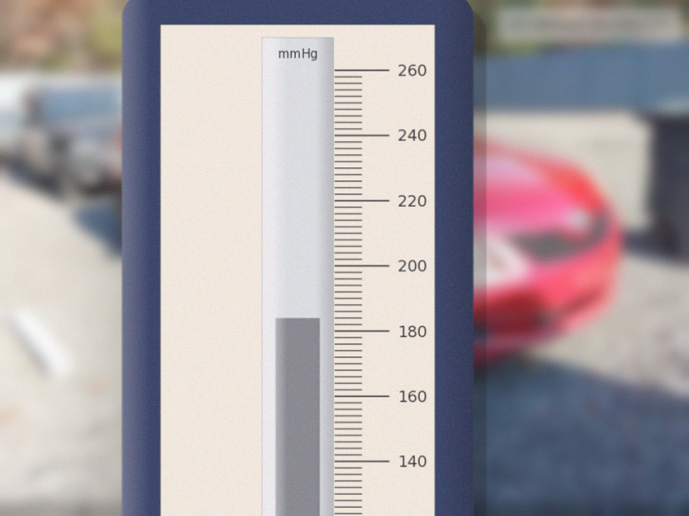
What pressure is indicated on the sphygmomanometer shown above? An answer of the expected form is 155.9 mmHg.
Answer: 184 mmHg
